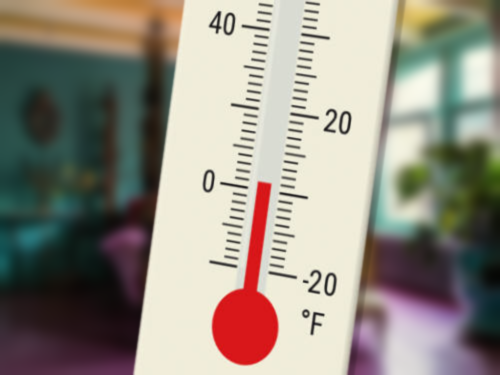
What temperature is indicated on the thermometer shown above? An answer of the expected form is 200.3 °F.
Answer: 2 °F
